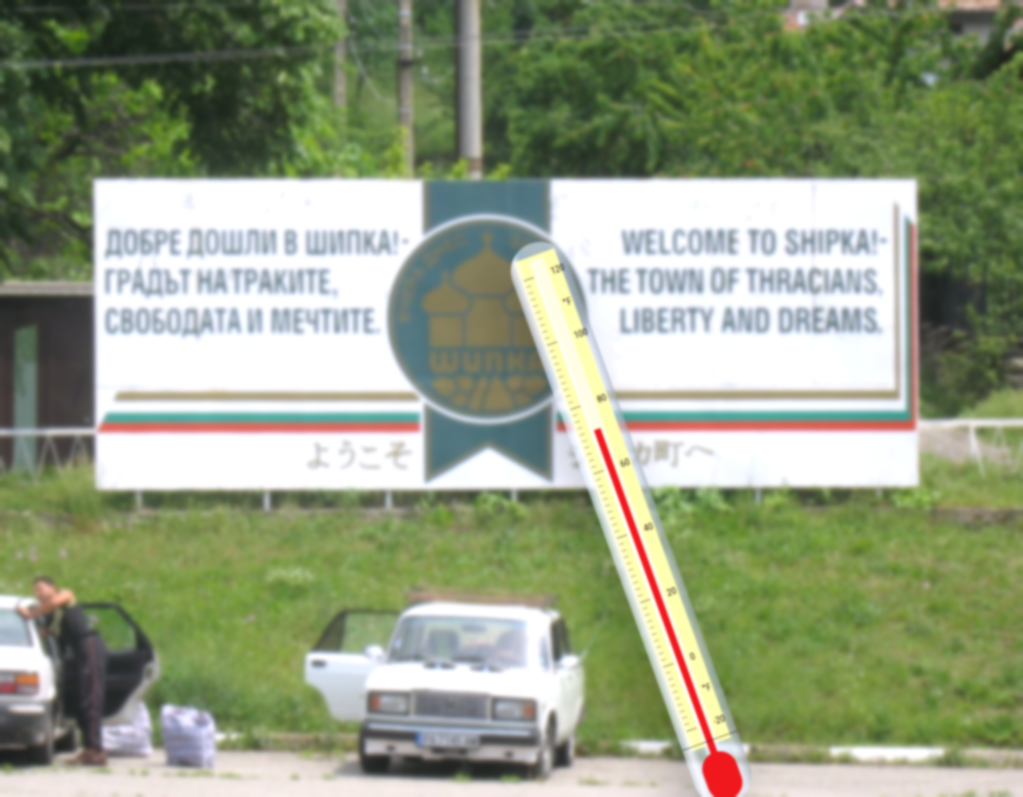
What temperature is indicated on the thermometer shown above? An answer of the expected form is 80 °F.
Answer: 72 °F
